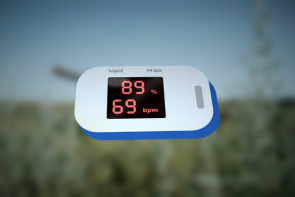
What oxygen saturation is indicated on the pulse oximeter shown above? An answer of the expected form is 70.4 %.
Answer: 89 %
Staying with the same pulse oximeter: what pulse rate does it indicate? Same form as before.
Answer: 69 bpm
